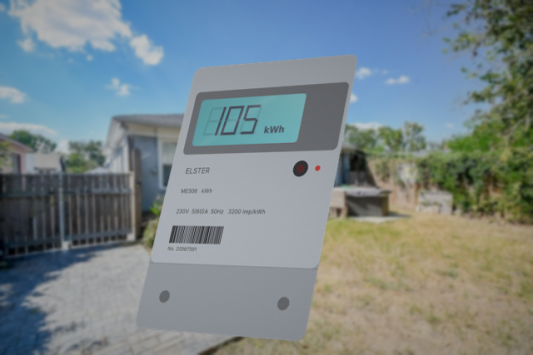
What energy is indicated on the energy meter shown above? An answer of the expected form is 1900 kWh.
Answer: 105 kWh
